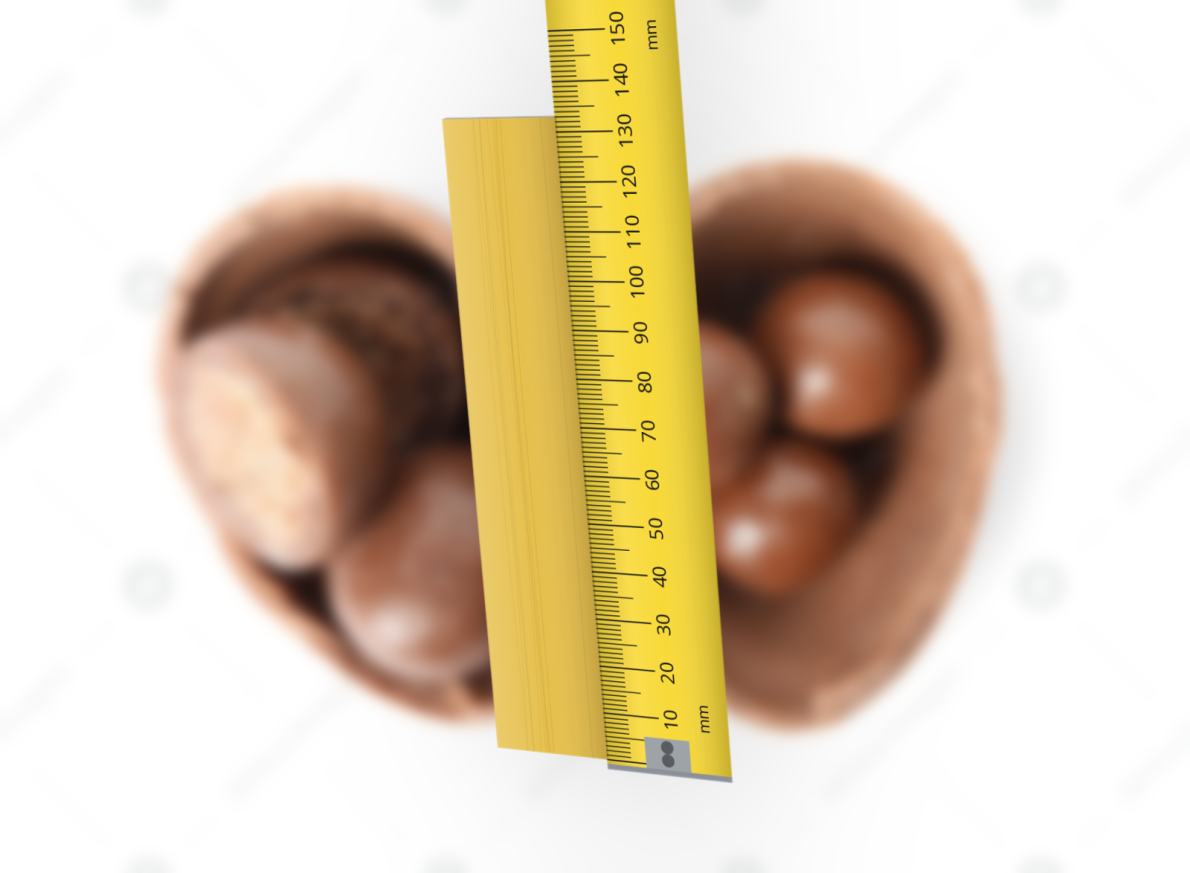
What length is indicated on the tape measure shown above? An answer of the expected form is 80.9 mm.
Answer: 133 mm
